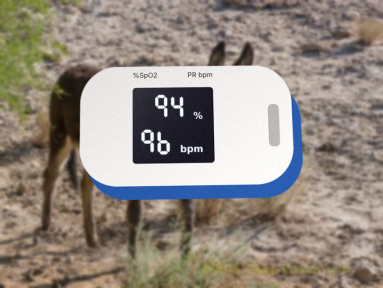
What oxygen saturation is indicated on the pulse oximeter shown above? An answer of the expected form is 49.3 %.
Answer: 94 %
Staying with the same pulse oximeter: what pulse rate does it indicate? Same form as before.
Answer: 96 bpm
